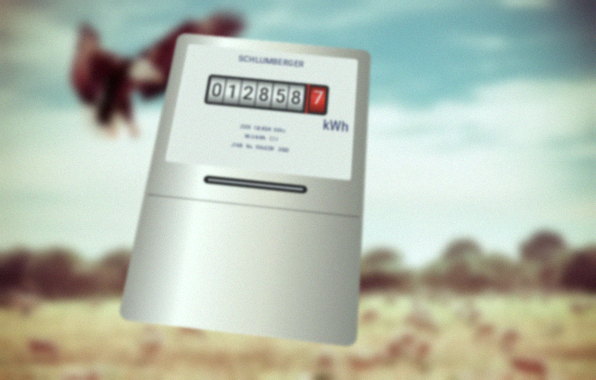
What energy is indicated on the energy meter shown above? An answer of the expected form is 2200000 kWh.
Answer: 12858.7 kWh
